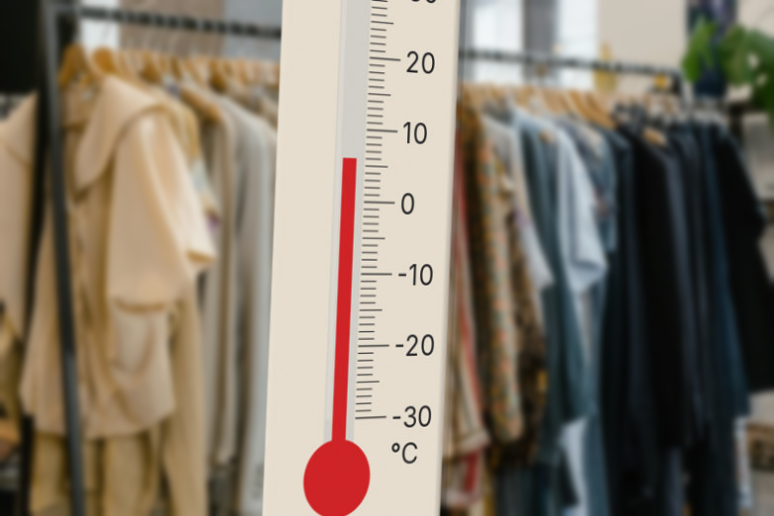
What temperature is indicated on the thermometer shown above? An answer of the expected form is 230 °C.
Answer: 6 °C
